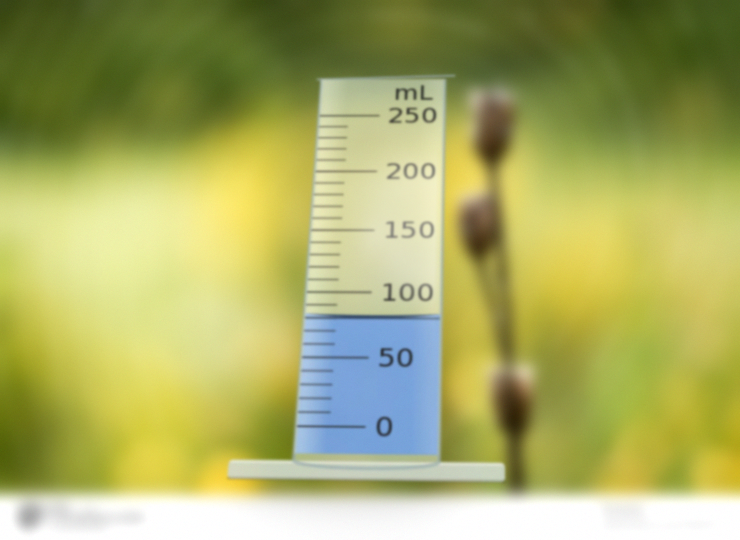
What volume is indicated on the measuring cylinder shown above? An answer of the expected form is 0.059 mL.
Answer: 80 mL
